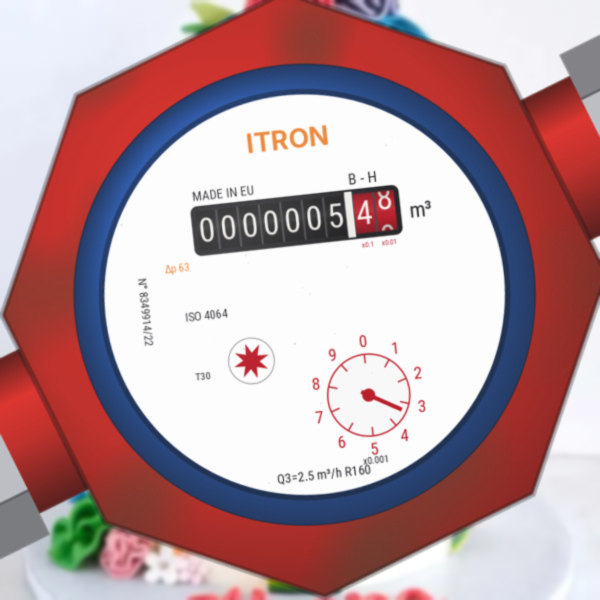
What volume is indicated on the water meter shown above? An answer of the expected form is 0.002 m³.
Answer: 5.483 m³
